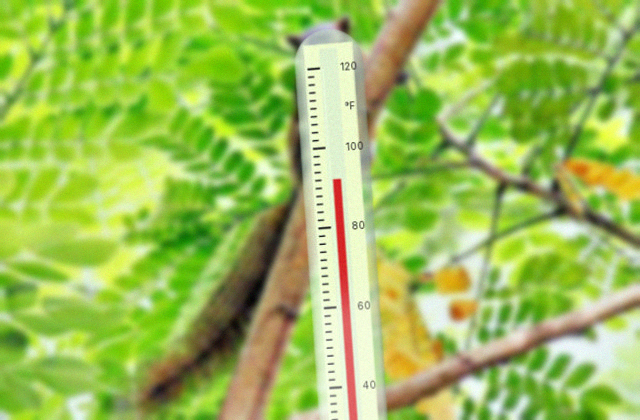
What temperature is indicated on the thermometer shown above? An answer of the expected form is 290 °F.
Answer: 92 °F
